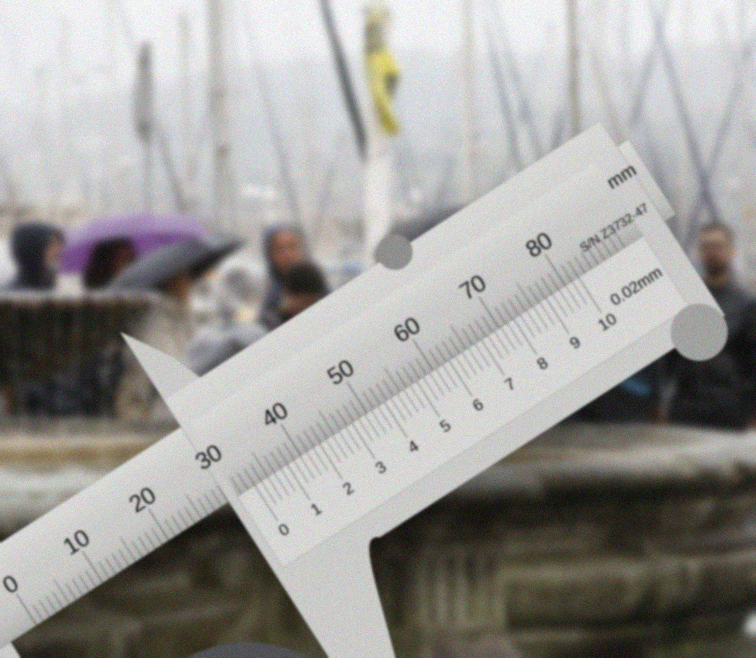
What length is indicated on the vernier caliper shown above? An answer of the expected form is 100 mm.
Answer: 33.0 mm
